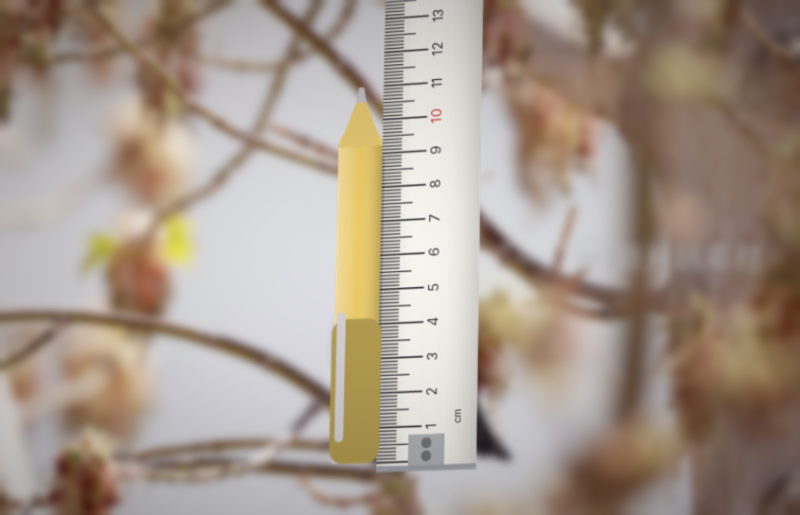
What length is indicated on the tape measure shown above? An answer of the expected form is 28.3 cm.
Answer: 11 cm
